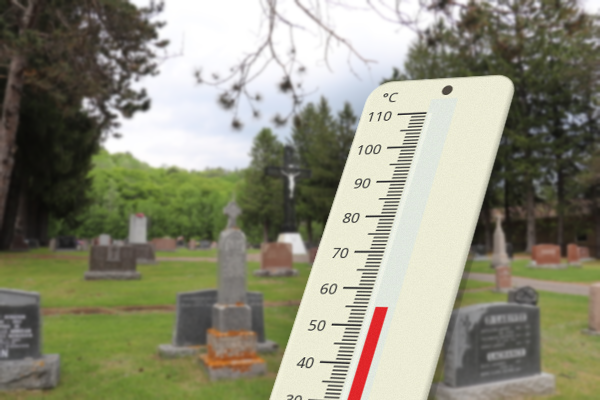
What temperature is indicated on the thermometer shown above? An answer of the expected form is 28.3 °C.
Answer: 55 °C
